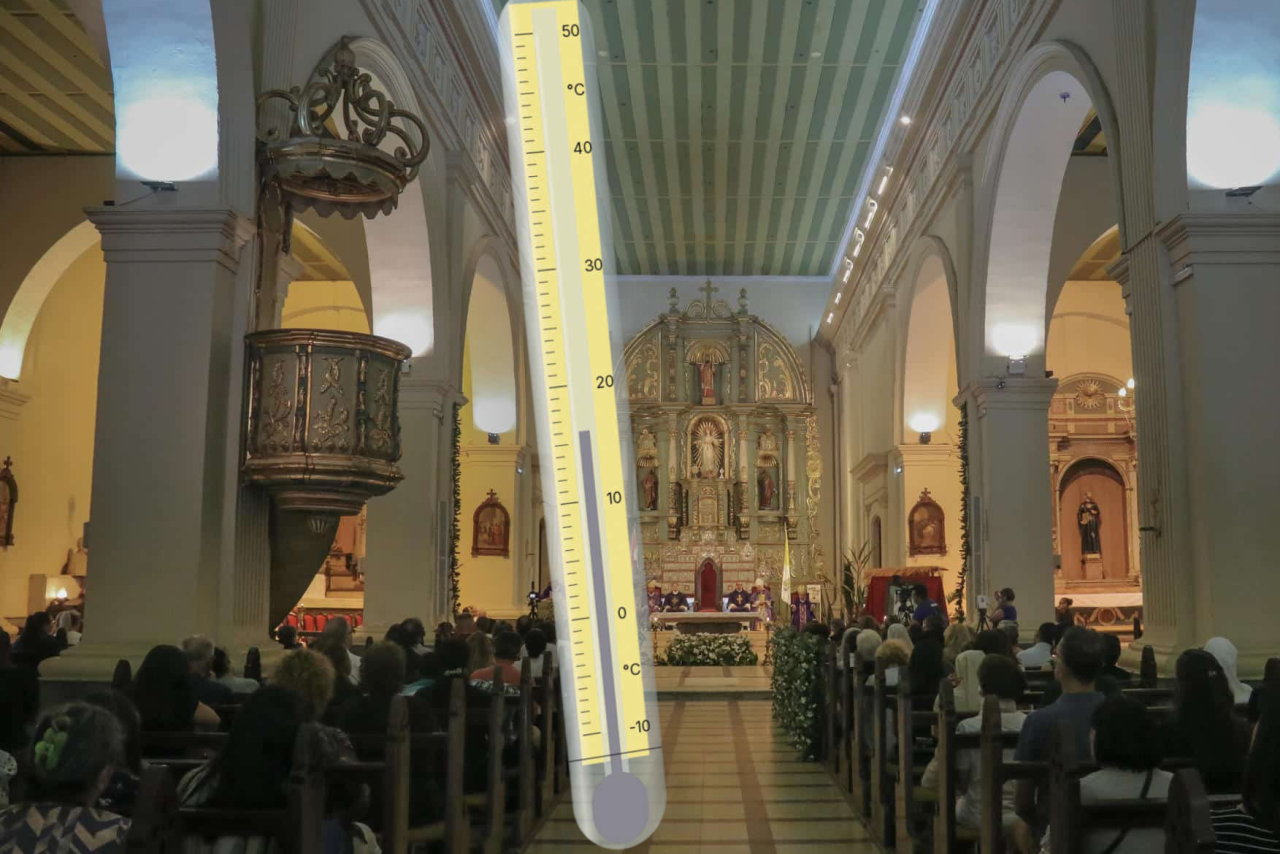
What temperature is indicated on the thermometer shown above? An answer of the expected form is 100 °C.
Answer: 16 °C
